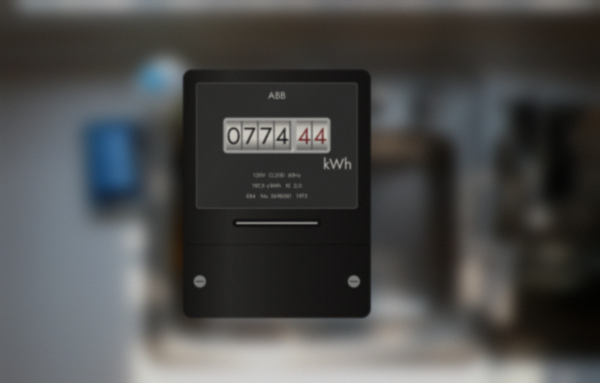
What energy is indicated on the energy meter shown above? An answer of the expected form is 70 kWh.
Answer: 774.44 kWh
